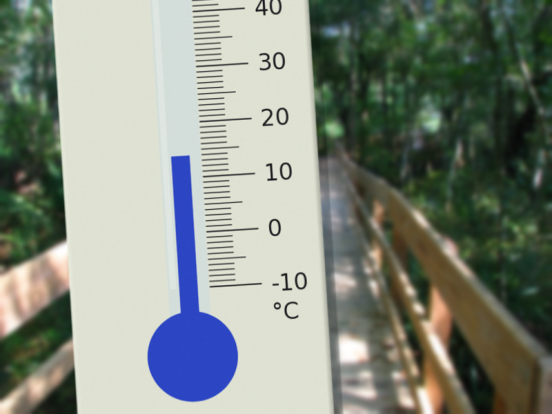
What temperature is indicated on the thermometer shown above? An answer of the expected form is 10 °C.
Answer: 14 °C
